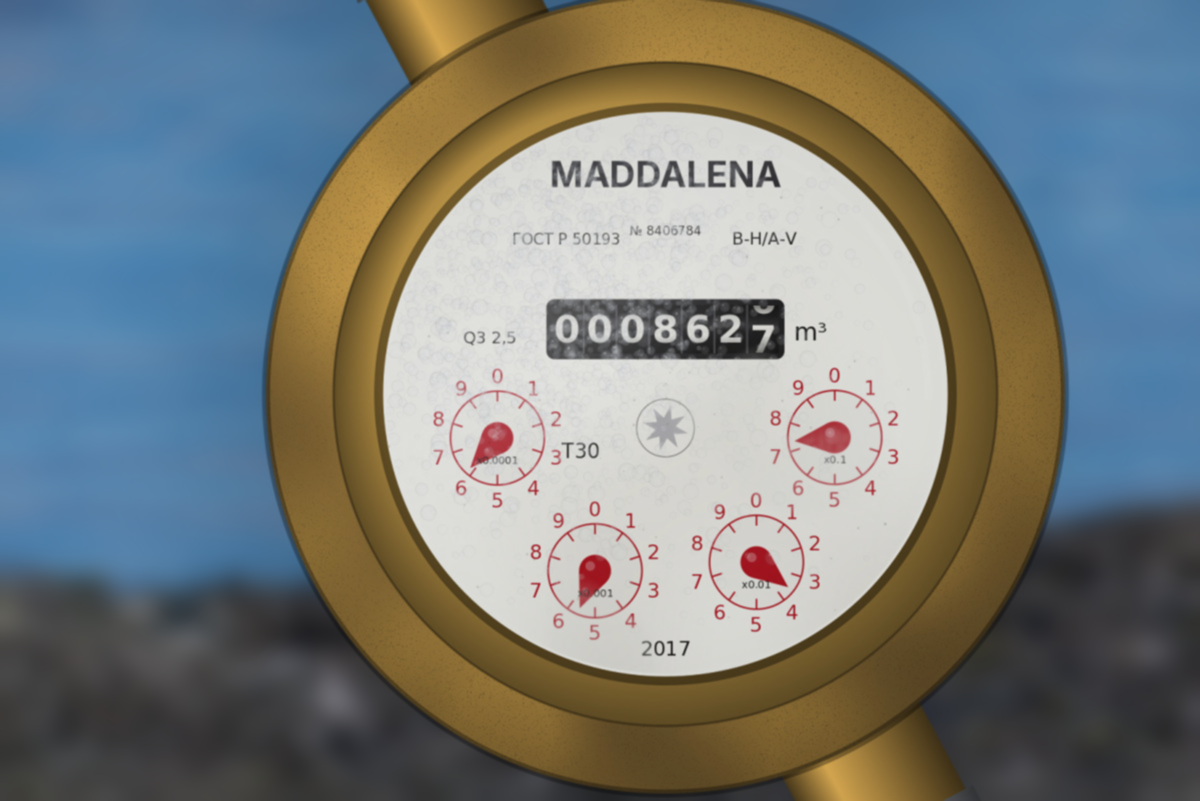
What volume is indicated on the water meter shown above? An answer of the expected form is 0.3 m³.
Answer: 8626.7356 m³
